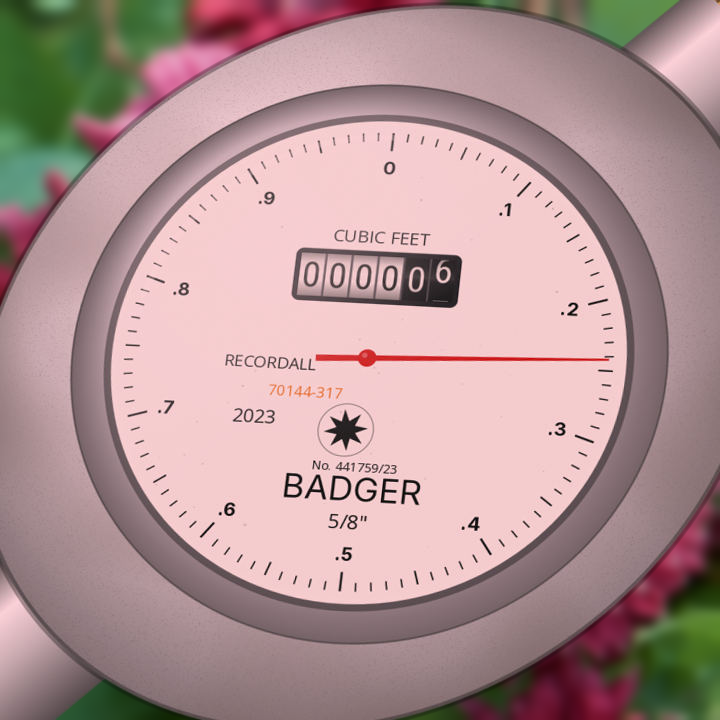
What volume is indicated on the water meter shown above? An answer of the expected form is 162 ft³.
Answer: 6.24 ft³
